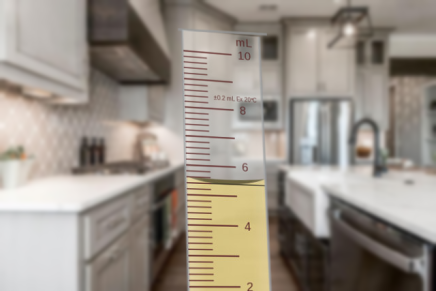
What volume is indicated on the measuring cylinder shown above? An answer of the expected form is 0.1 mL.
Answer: 5.4 mL
